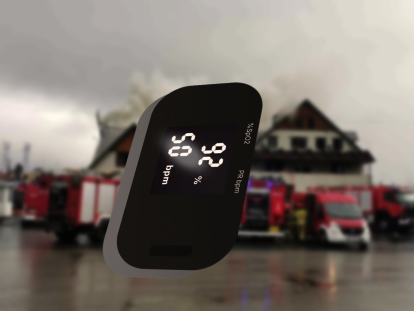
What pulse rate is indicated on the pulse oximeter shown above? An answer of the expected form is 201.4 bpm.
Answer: 50 bpm
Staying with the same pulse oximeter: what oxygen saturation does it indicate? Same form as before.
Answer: 92 %
